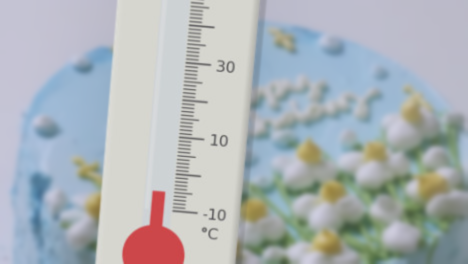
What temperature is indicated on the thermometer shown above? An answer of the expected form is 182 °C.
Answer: -5 °C
